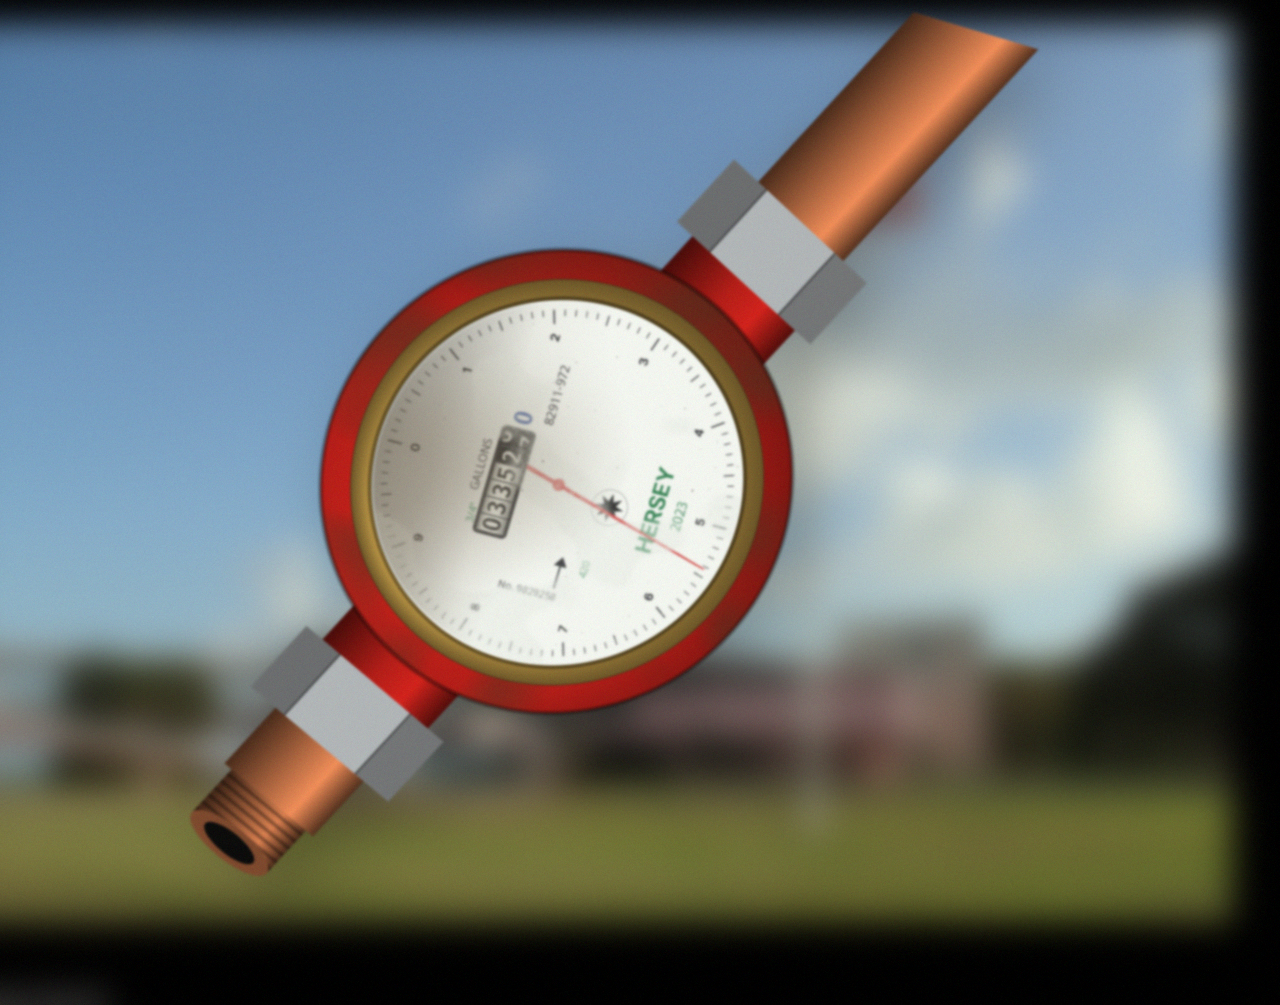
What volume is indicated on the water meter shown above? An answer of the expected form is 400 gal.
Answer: 335265.4 gal
